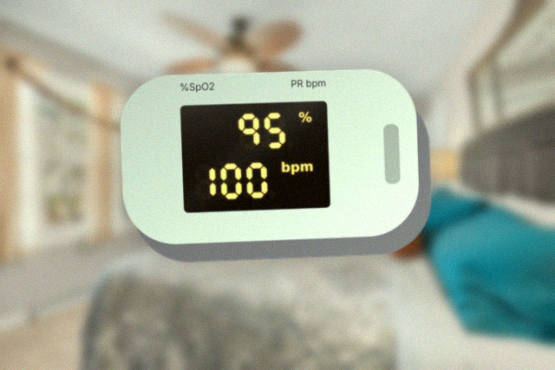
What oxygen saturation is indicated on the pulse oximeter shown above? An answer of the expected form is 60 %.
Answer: 95 %
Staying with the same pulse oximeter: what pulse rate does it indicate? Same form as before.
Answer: 100 bpm
